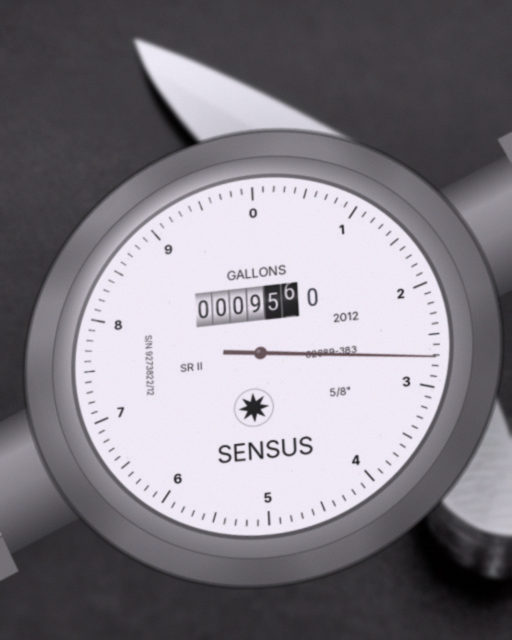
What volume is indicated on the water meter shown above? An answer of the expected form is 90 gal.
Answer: 9562.7 gal
